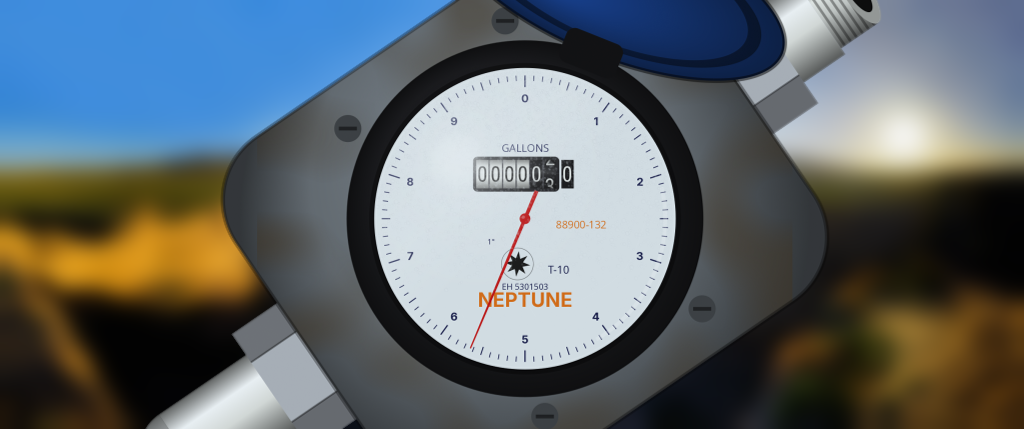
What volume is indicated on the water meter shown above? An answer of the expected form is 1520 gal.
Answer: 25.6 gal
